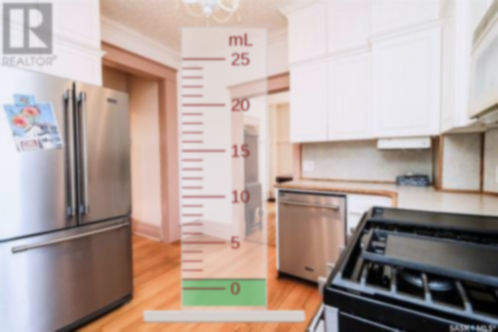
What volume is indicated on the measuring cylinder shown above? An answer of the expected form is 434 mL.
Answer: 1 mL
